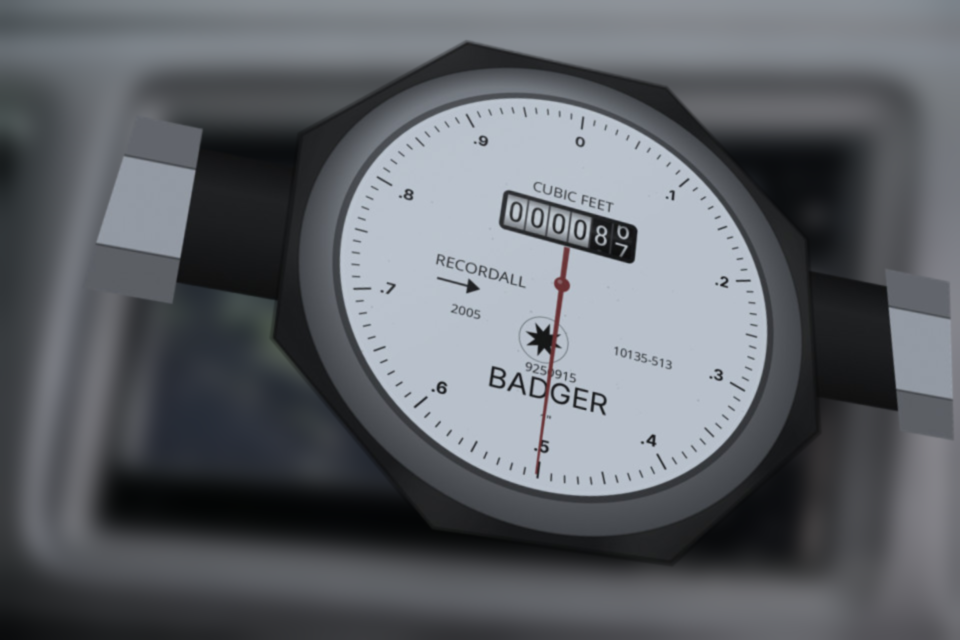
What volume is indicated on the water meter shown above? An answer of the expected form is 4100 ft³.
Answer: 86.50 ft³
